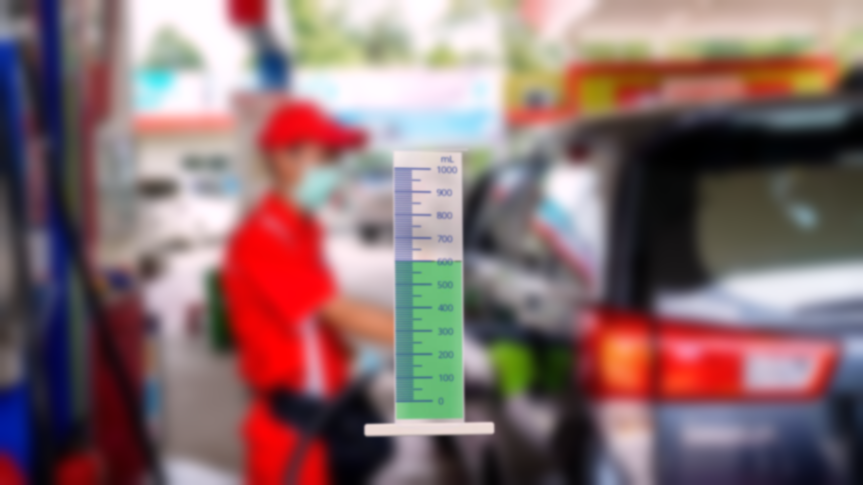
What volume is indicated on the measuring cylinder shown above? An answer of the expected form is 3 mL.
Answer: 600 mL
